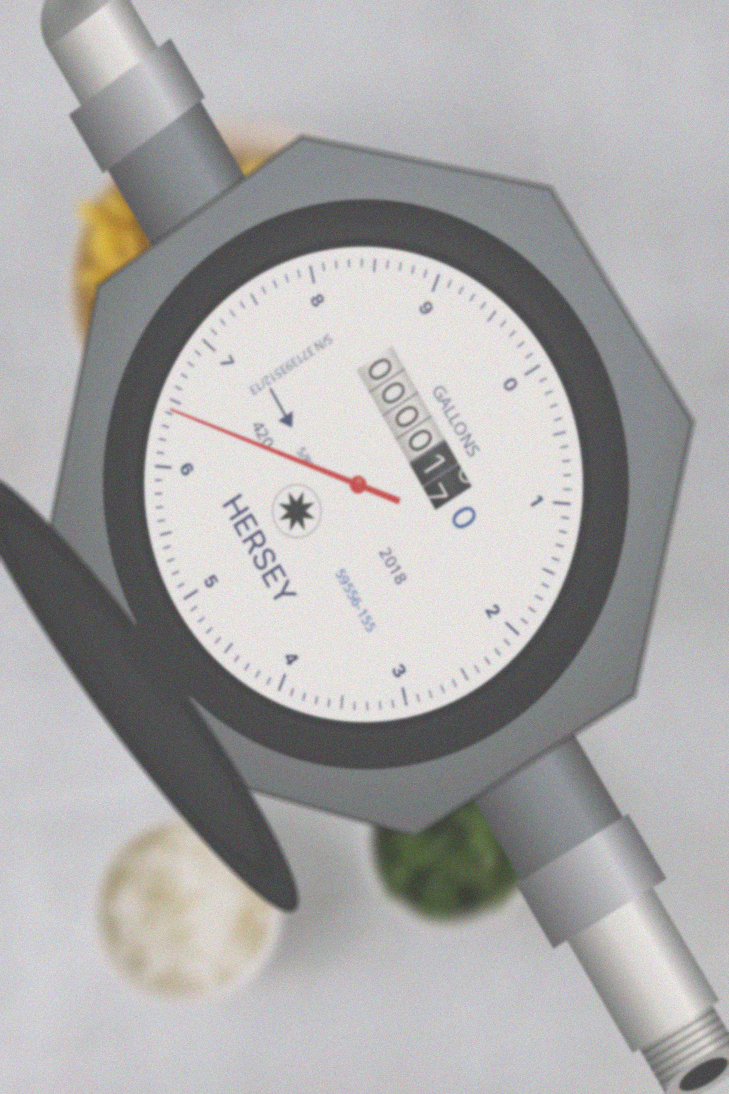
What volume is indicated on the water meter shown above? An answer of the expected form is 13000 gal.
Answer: 166.4 gal
